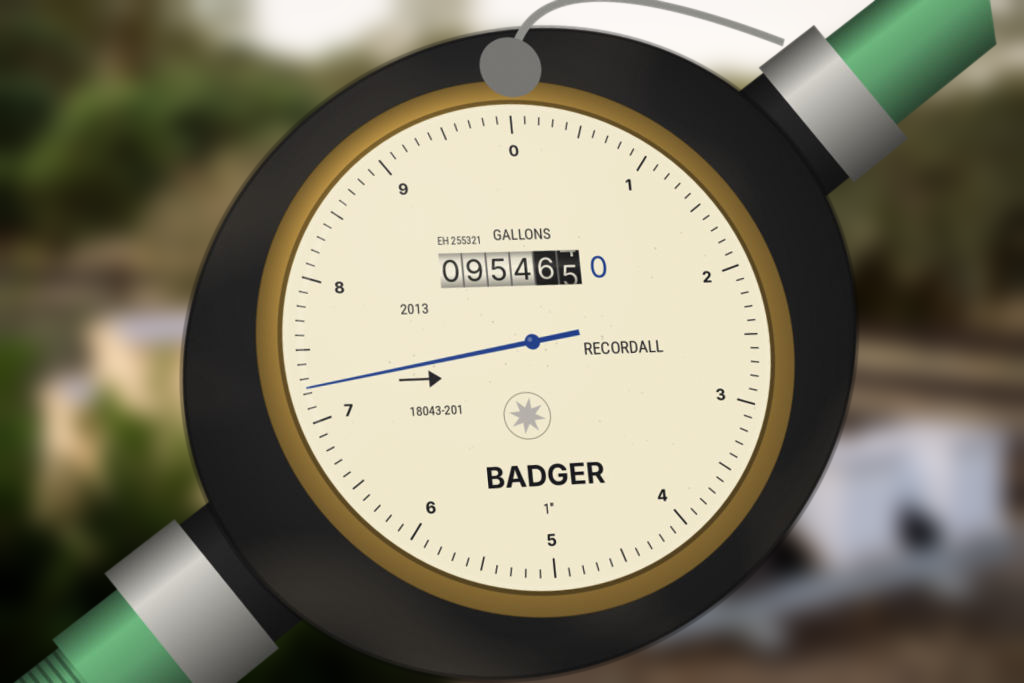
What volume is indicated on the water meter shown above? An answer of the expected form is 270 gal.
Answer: 954647.2 gal
